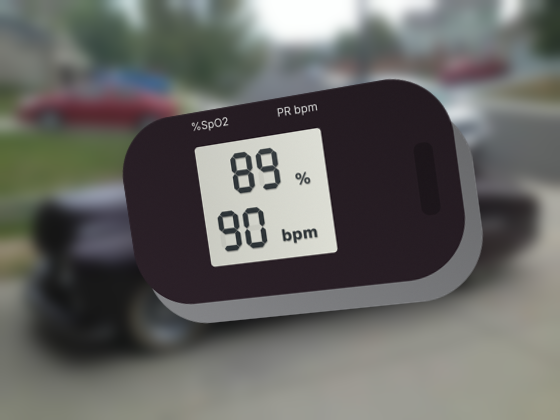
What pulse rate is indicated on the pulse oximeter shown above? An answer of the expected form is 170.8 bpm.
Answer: 90 bpm
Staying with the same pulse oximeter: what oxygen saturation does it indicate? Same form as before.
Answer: 89 %
